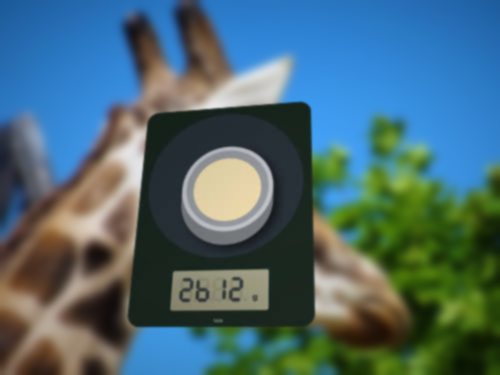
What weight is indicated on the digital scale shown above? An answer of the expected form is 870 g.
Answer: 2612 g
